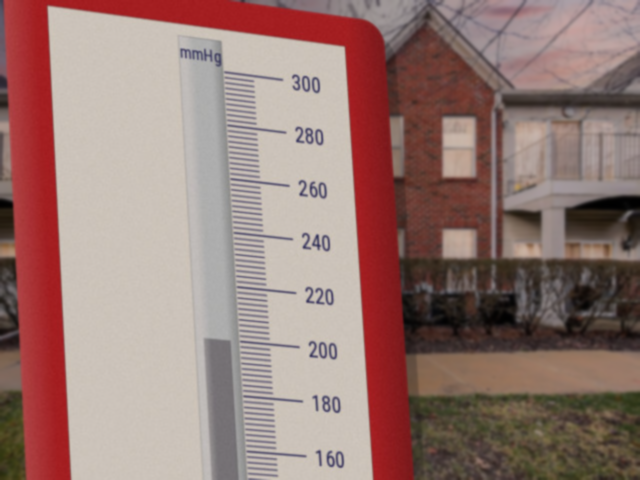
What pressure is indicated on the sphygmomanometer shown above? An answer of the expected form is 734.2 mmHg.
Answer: 200 mmHg
